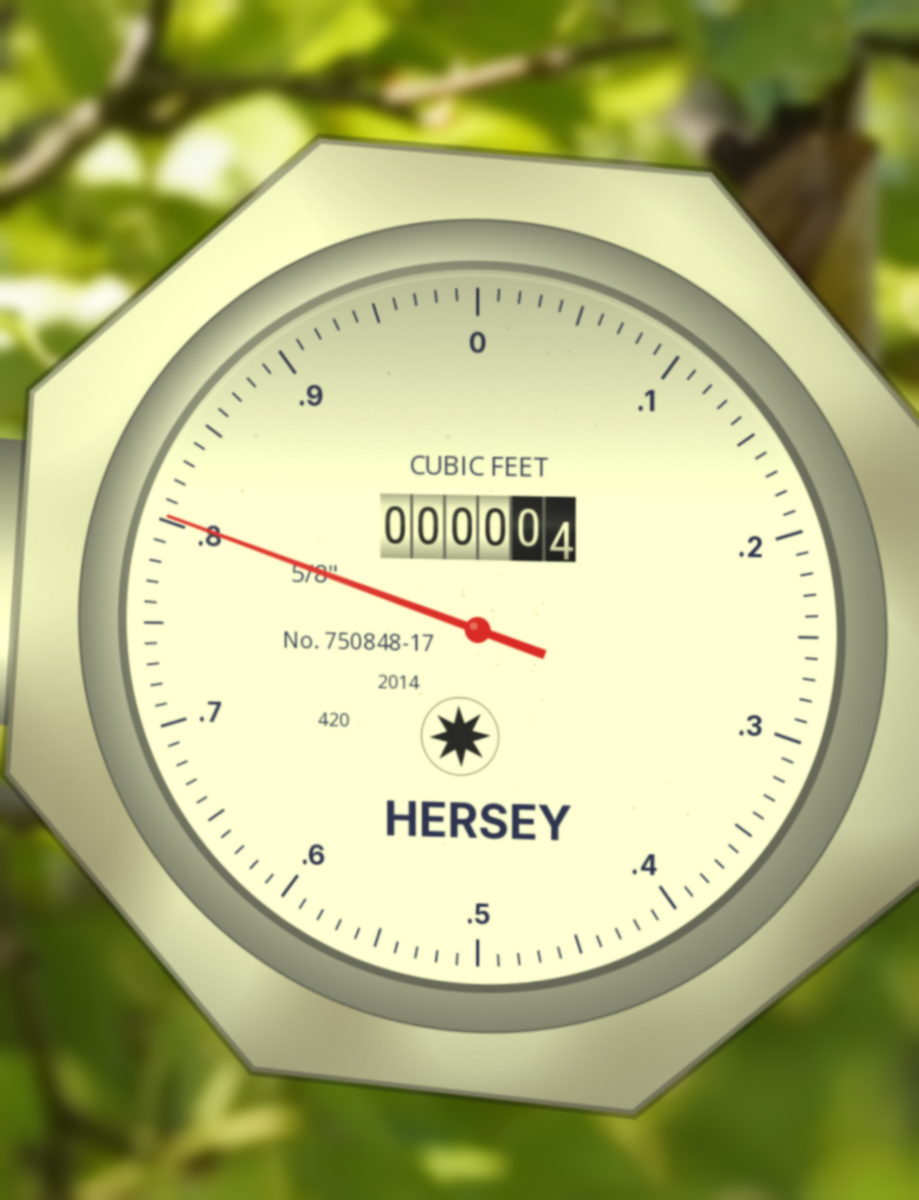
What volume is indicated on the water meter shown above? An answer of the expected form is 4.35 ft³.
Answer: 3.80 ft³
